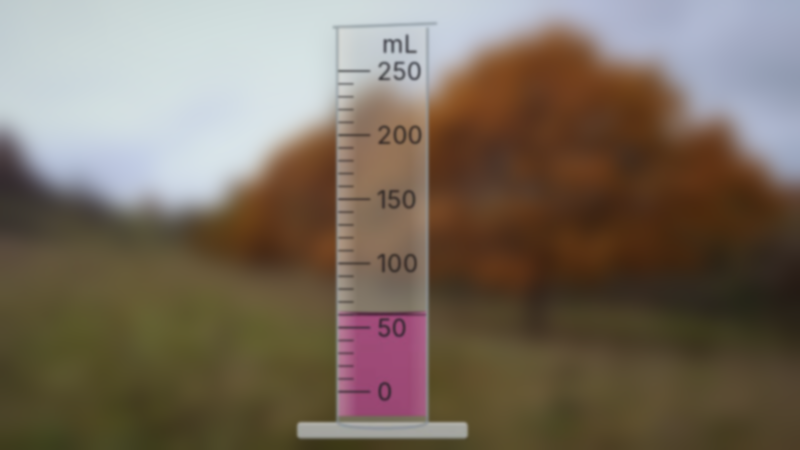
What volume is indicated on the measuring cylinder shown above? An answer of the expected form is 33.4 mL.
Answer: 60 mL
